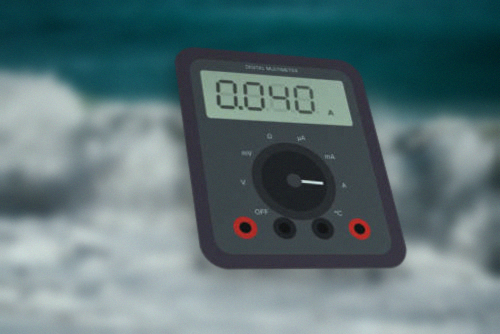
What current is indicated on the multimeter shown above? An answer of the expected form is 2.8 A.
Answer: 0.040 A
